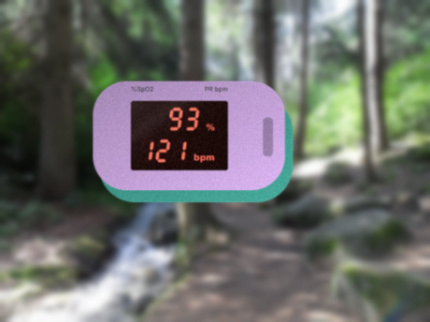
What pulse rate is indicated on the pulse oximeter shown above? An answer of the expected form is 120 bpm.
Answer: 121 bpm
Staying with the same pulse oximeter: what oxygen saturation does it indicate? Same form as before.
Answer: 93 %
